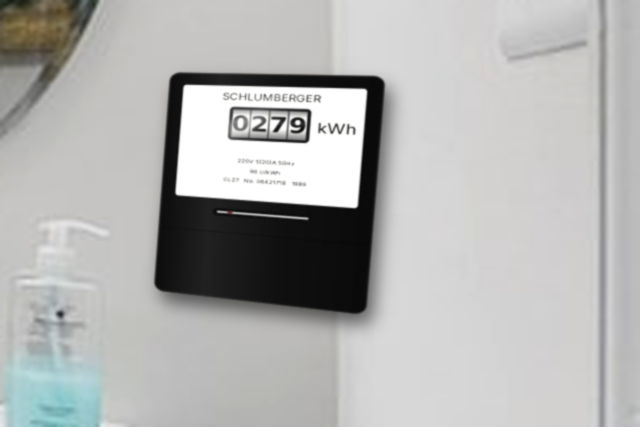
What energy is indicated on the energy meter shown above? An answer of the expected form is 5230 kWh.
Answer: 279 kWh
